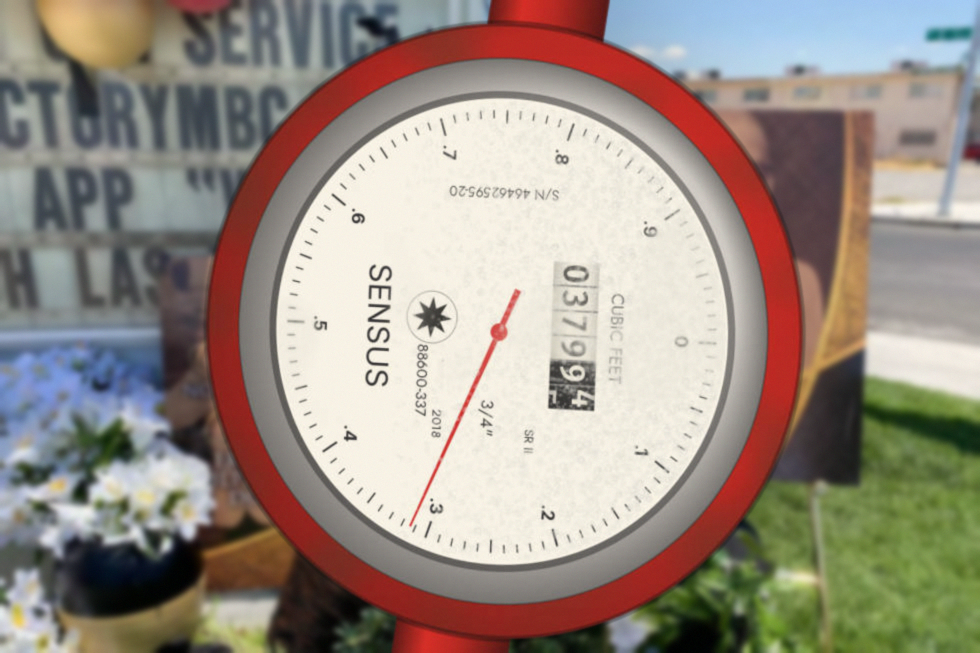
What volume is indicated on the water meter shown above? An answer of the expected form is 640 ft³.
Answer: 37994.31 ft³
